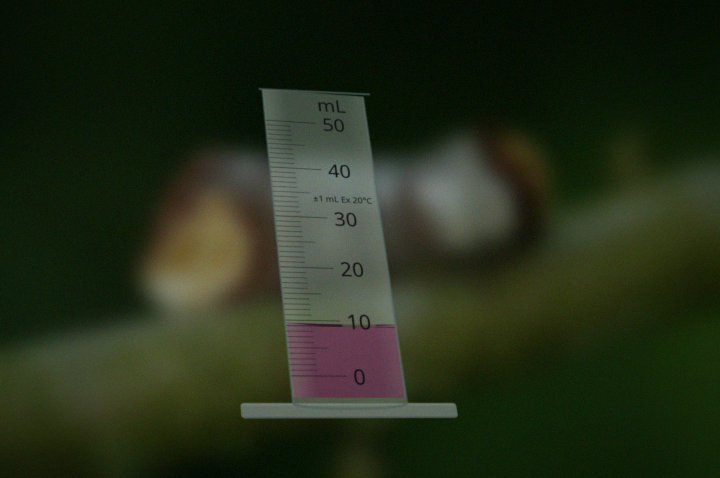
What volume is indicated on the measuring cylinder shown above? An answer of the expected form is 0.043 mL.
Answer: 9 mL
